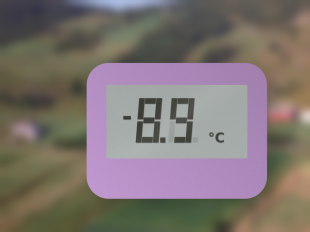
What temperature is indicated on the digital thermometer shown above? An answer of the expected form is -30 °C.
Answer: -8.9 °C
